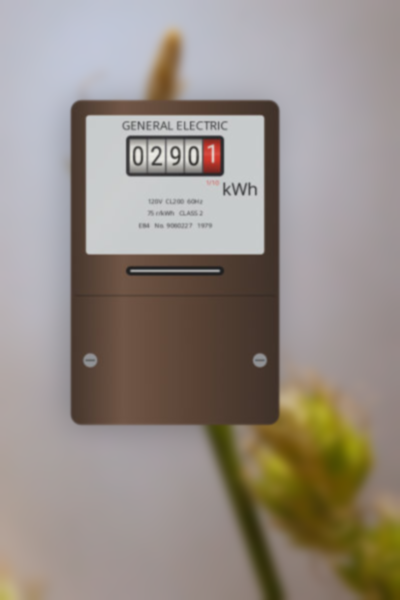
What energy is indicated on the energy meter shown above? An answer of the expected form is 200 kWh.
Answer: 290.1 kWh
